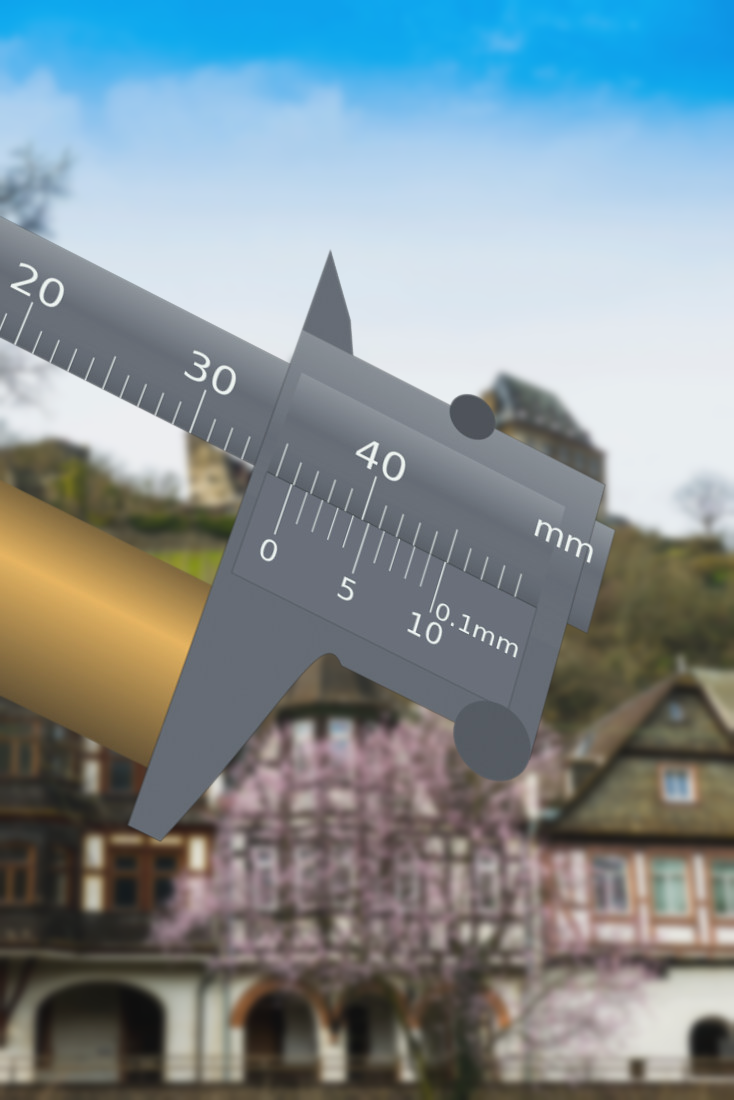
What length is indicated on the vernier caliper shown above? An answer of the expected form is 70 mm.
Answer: 35.9 mm
